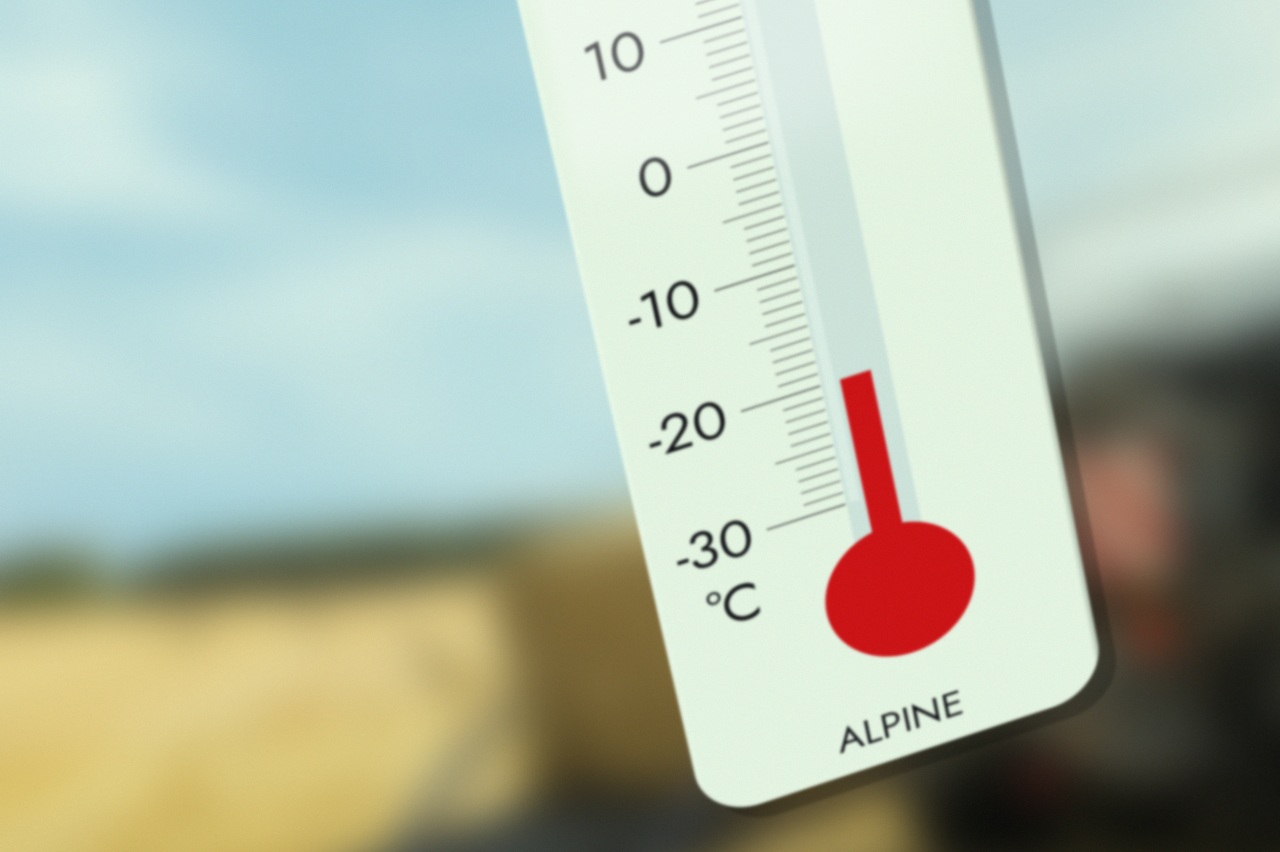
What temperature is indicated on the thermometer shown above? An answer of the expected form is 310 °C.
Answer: -20 °C
